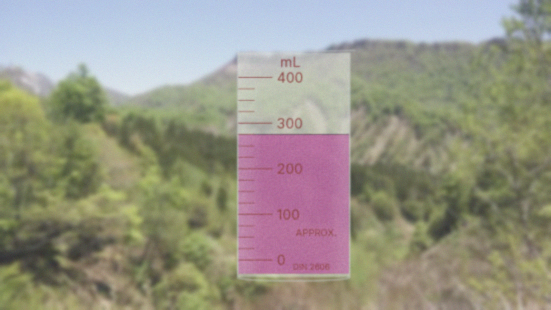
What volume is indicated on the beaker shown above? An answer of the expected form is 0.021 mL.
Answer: 275 mL
